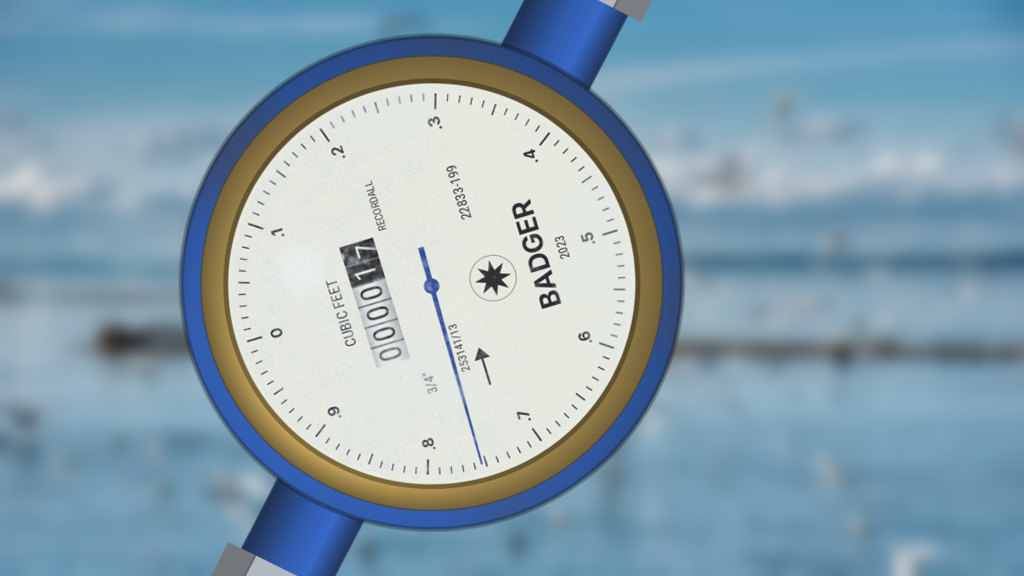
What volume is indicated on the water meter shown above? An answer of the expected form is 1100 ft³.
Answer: 16.75 ft³
